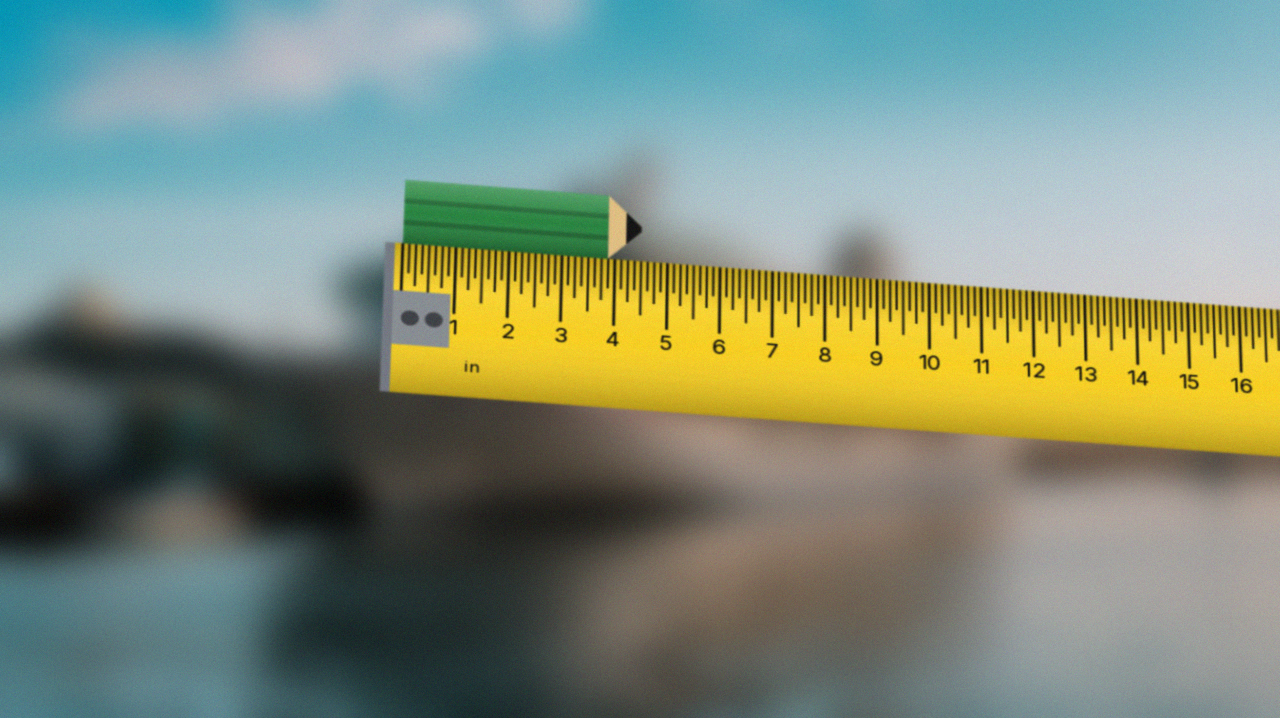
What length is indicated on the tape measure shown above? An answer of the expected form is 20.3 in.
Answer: 4.5 in
